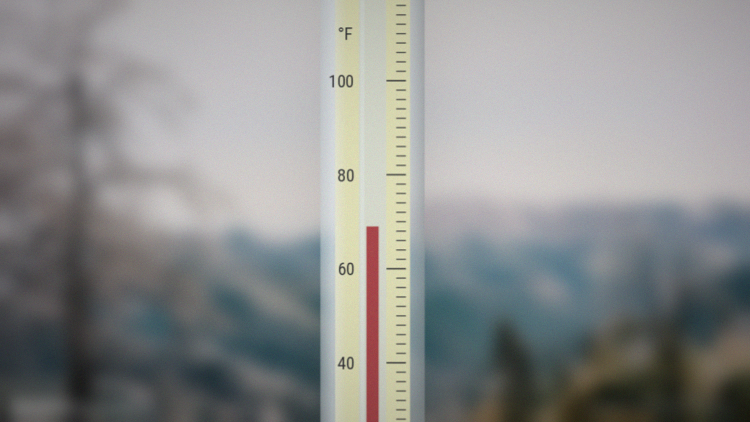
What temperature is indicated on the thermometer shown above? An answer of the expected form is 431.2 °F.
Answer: 69 °F
